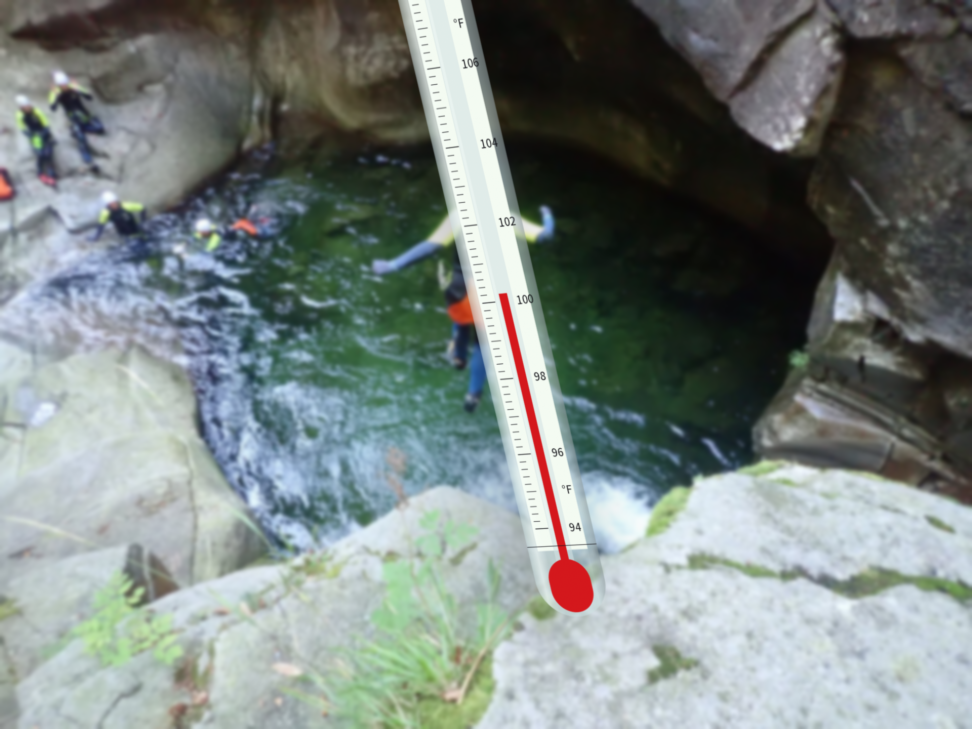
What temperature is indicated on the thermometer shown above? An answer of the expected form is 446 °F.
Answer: 100.2 °F
